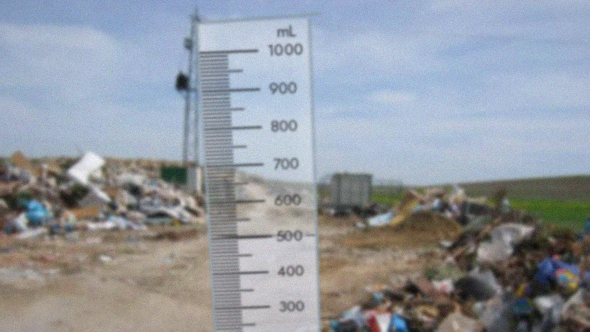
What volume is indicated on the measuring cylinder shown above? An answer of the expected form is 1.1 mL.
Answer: 500 mL
